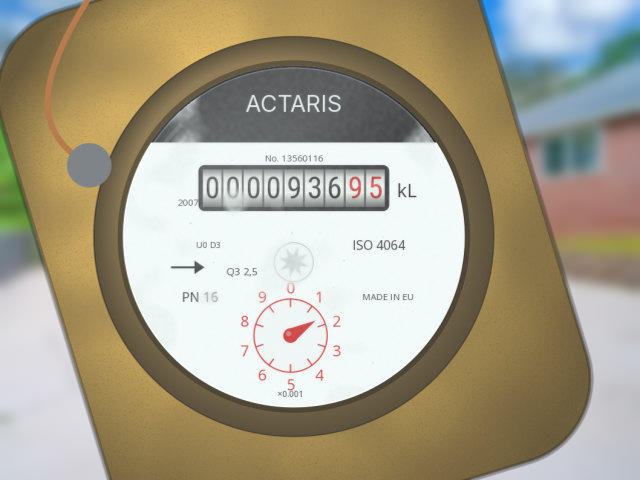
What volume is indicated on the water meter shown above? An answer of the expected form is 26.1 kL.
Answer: 936.951 kL
